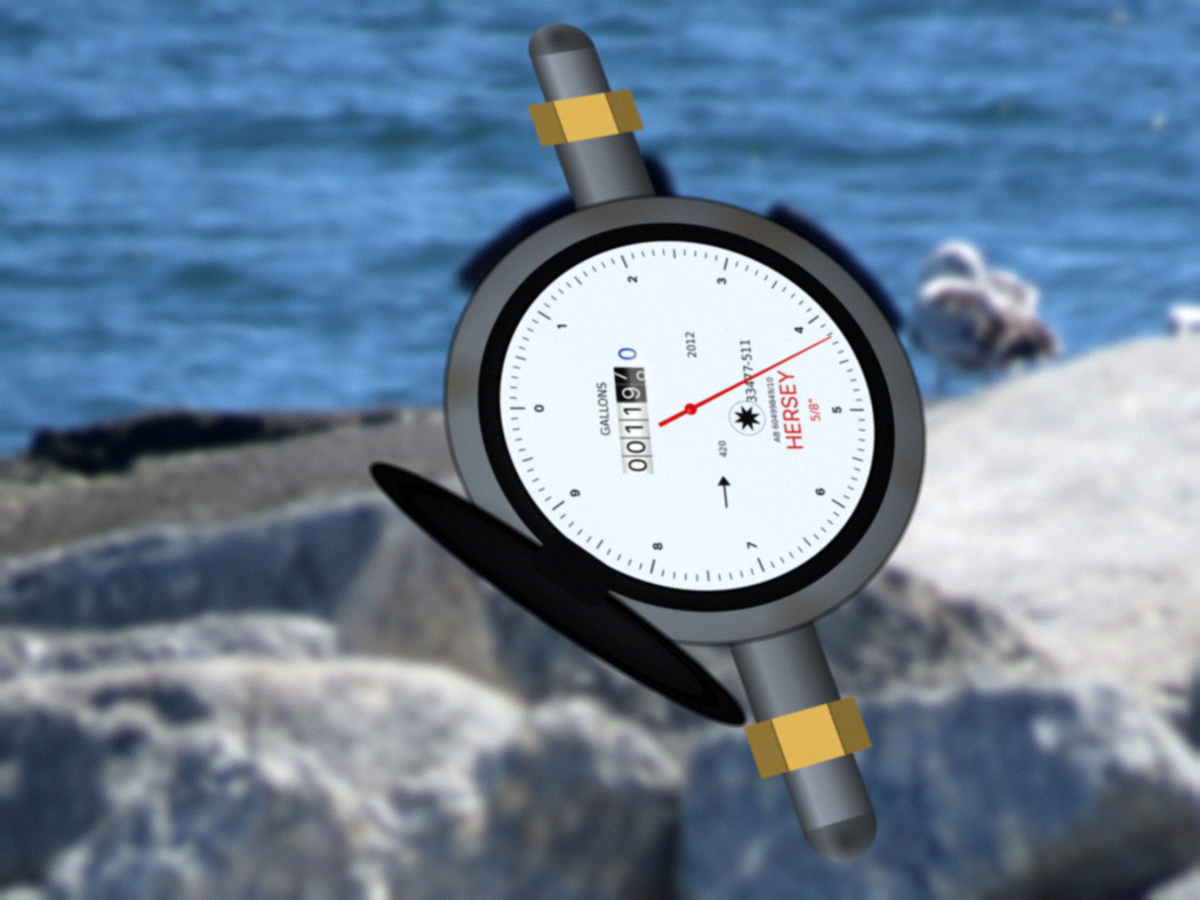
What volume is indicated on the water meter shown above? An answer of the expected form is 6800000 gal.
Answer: 11974.2 gal
